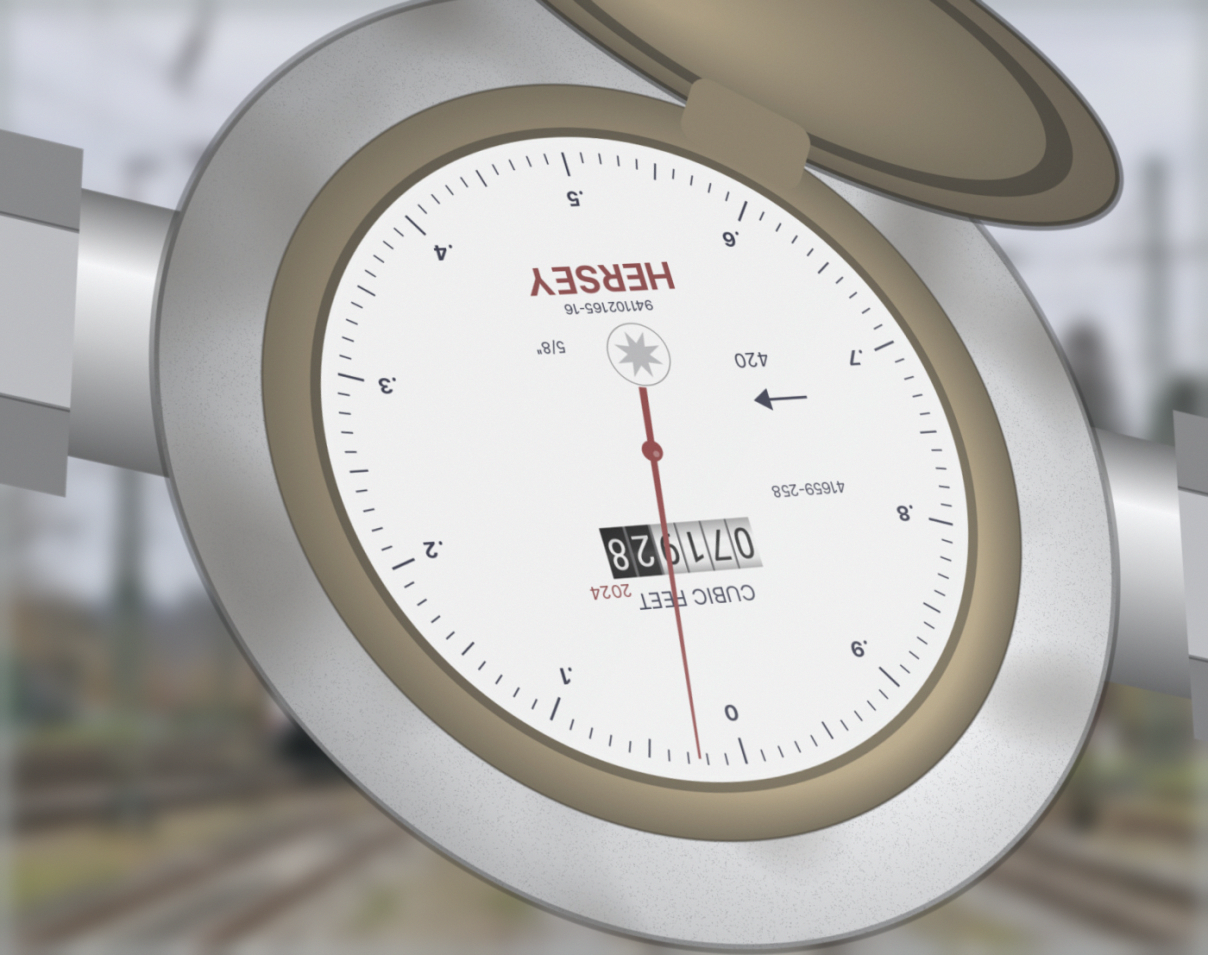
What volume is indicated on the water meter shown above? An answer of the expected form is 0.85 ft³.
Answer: 71928.02 ft³
